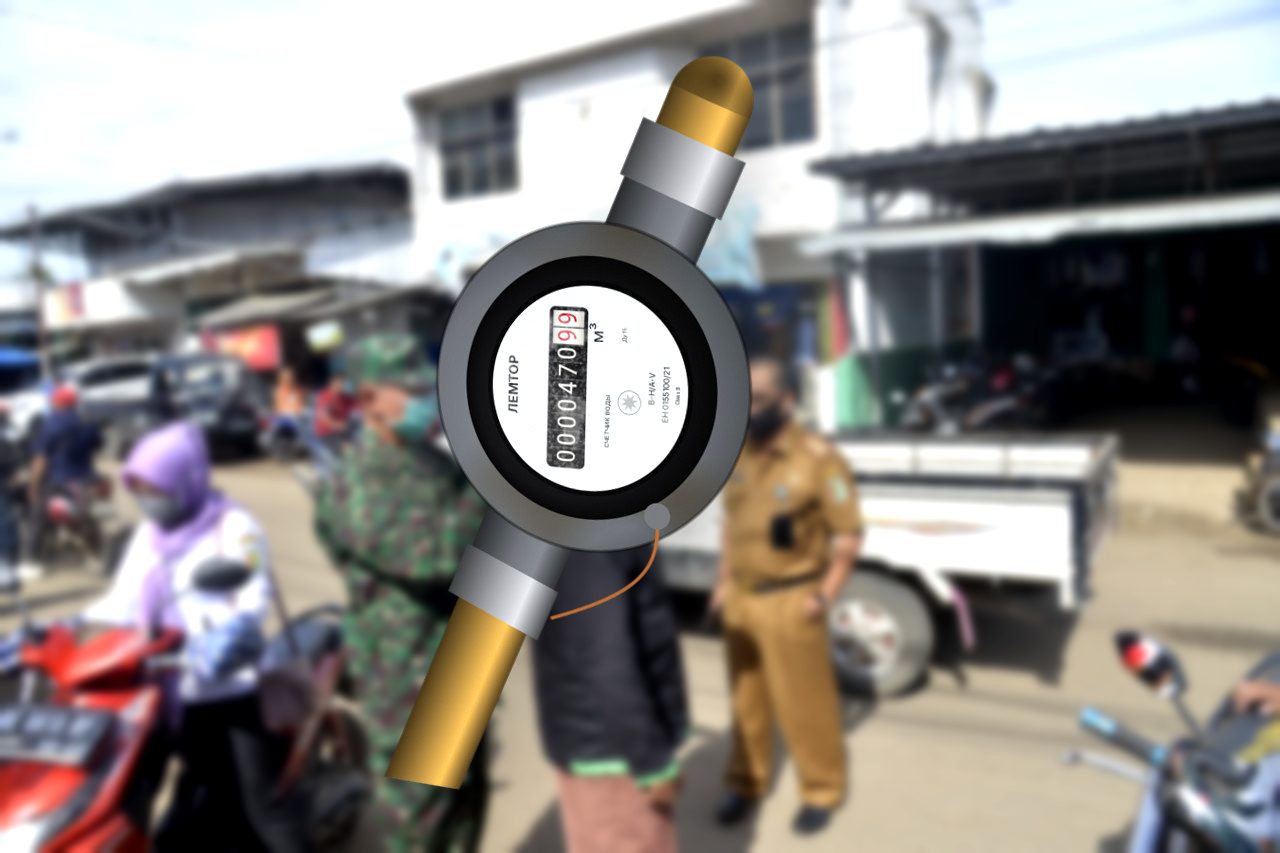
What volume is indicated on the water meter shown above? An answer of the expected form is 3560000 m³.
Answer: 470.99 m³
